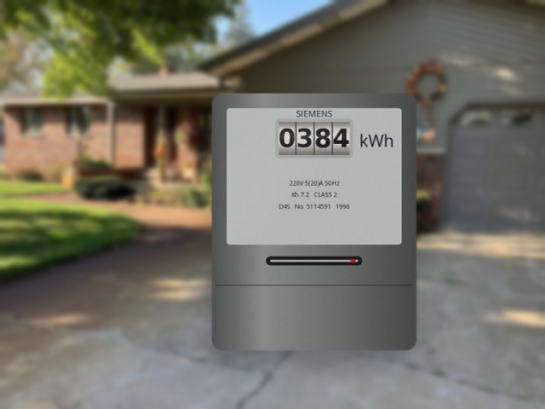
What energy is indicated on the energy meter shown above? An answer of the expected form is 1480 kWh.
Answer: 384 kWh
